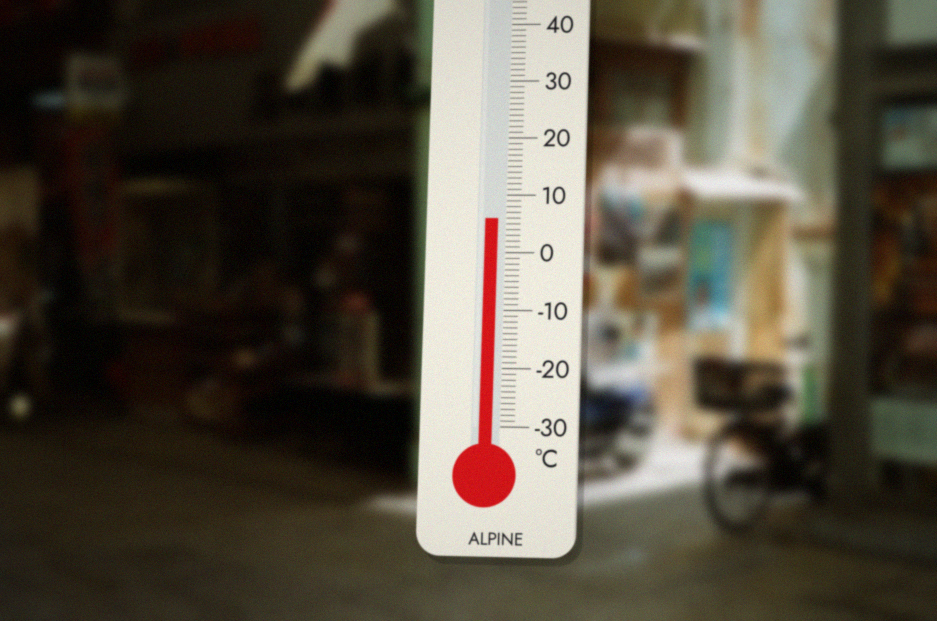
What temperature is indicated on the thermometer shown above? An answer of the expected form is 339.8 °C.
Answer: 6 °C
